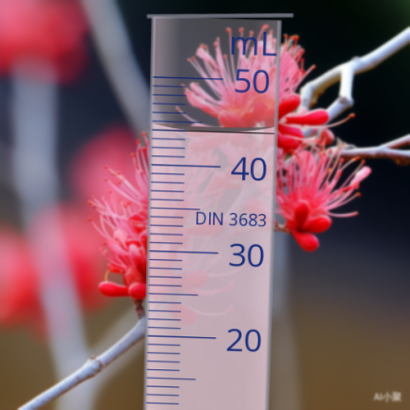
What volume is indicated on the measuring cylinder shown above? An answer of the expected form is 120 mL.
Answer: 44 mL
